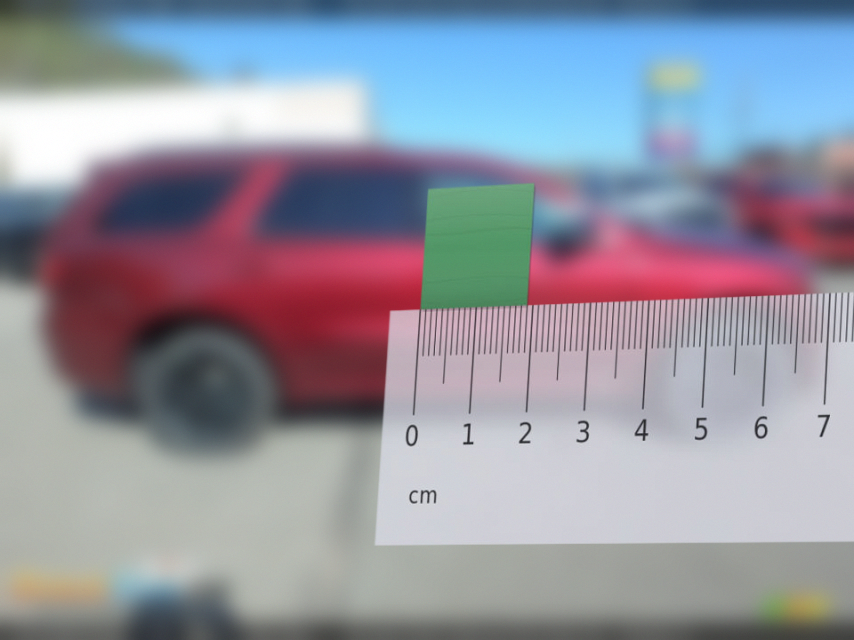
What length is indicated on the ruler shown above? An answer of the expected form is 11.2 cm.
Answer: 1.9 cm
